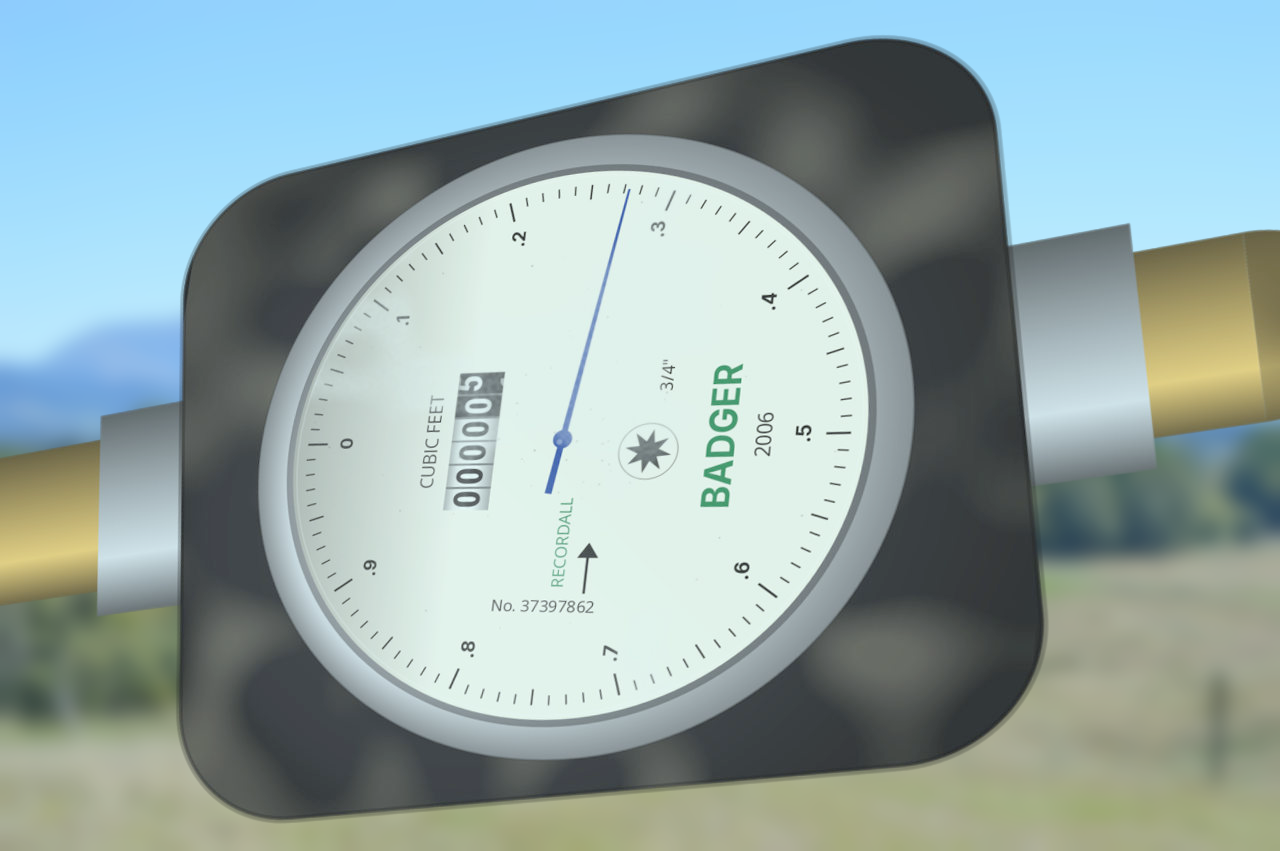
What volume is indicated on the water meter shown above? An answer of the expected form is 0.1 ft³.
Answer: 5.27 ft³
